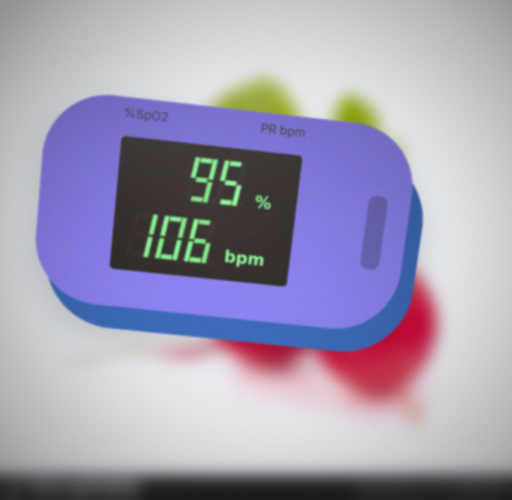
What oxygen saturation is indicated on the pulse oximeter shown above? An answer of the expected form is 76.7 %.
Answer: 95 %
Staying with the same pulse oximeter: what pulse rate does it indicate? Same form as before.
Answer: 106 bpm
